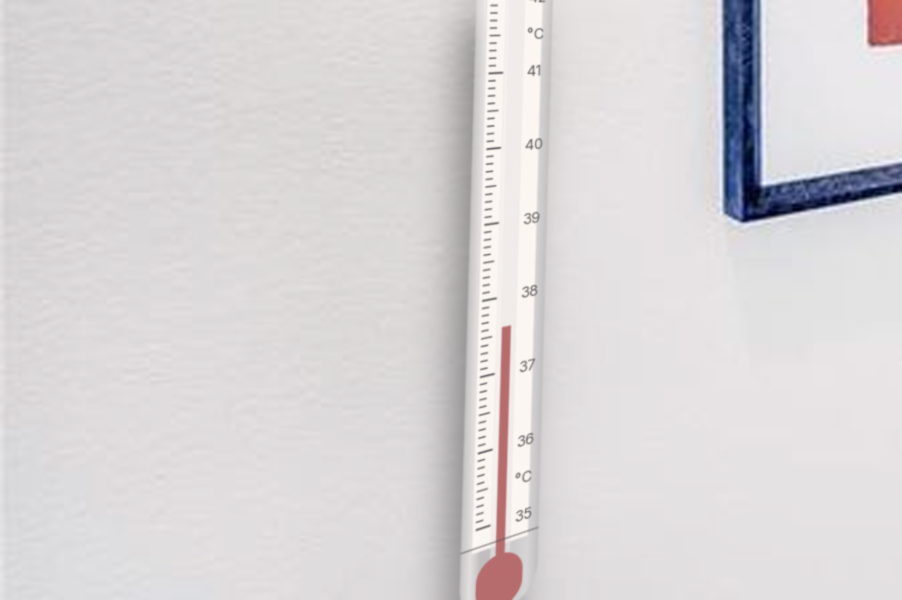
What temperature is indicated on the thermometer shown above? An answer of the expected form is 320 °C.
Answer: 37.6 °C
